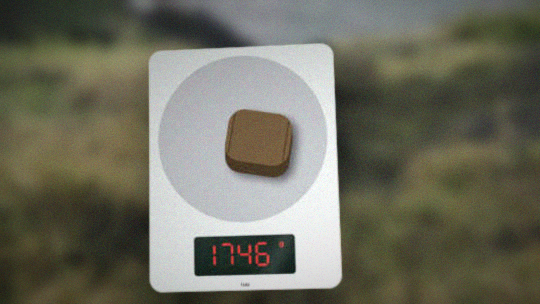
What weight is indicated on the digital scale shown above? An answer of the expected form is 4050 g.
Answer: 1746 g
